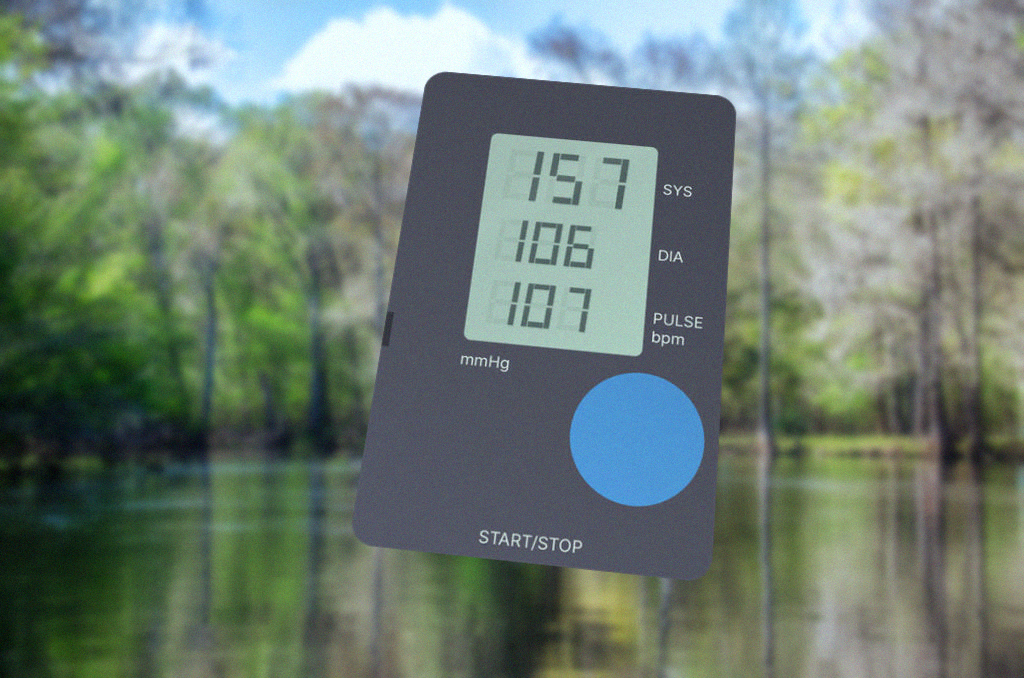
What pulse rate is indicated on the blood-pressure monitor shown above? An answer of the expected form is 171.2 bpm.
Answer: 107 bpm
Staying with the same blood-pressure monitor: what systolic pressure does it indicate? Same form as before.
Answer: 157 mmHg
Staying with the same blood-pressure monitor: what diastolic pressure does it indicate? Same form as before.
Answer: 106 mmHg
